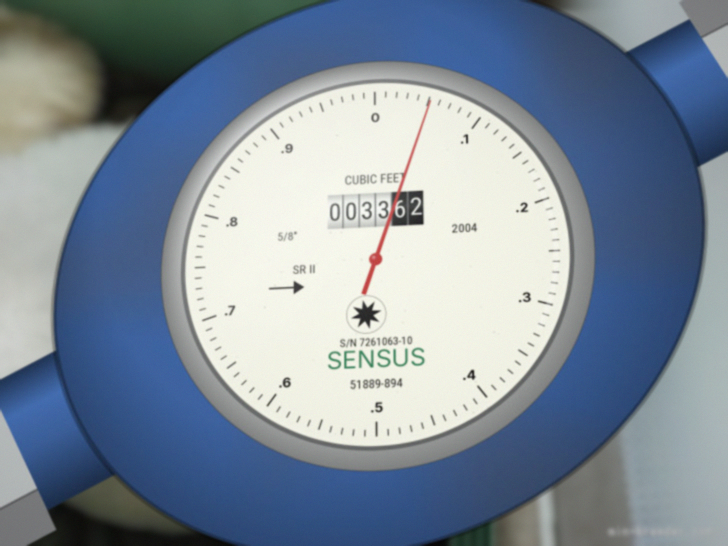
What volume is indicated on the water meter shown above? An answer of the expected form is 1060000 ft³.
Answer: 3362.05 ft³
